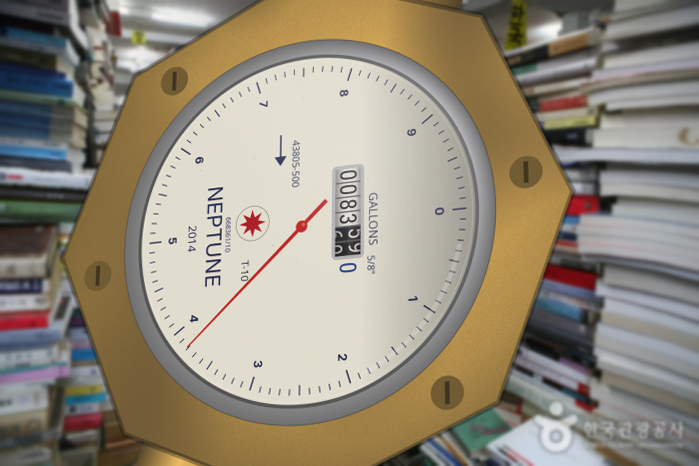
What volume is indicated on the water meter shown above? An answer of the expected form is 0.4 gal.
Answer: 83593.8 gal
